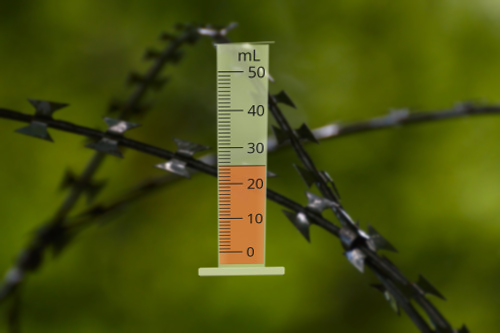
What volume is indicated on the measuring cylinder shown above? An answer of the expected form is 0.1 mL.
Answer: 25 mL
